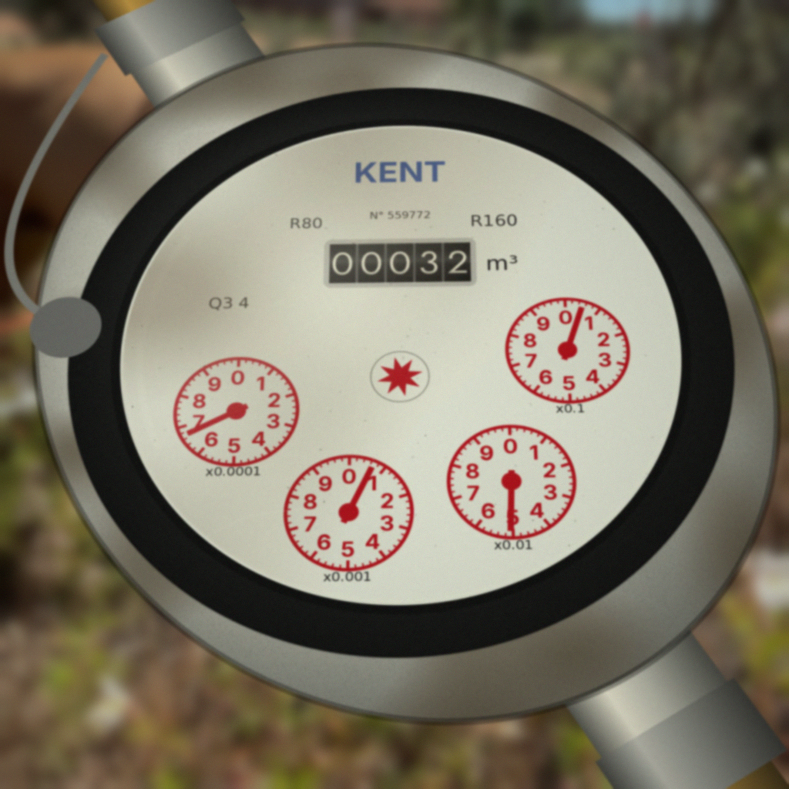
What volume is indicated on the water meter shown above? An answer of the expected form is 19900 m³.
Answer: 32.0506 m³
